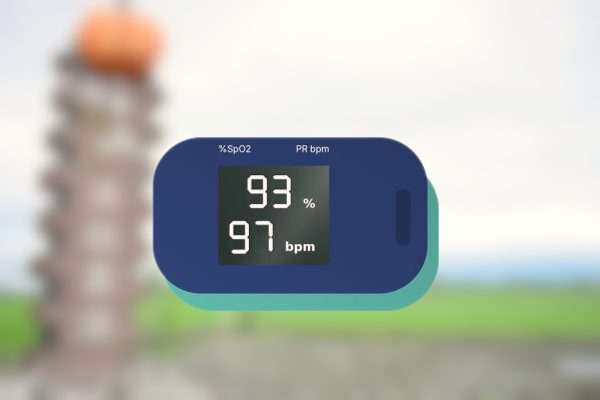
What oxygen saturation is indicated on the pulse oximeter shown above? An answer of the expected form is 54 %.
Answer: 93 %
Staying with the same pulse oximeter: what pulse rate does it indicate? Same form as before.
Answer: 97 bpm
